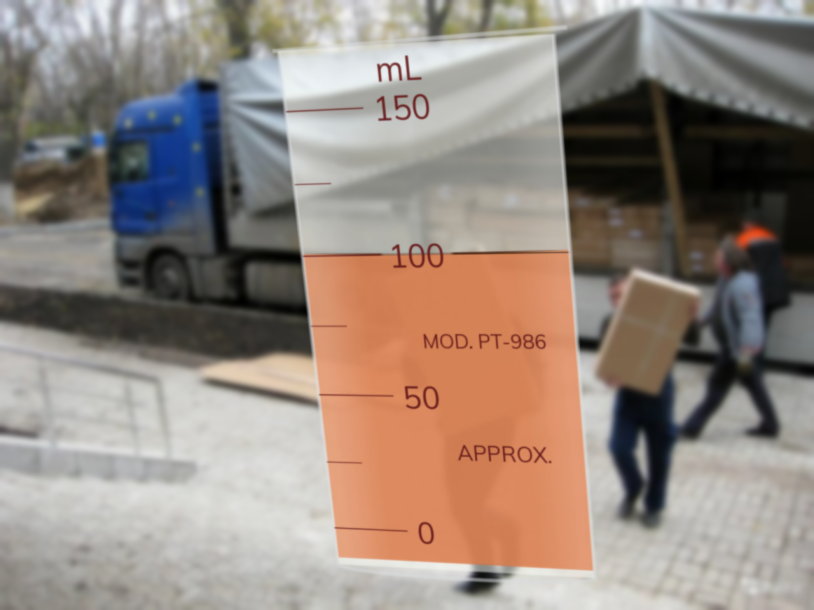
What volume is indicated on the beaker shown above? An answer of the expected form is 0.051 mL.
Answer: 100 mL
